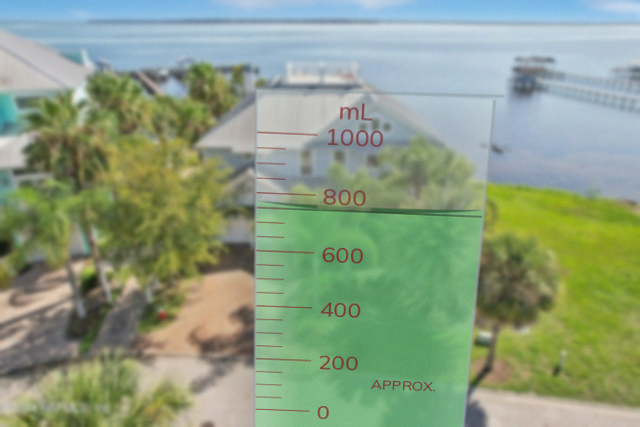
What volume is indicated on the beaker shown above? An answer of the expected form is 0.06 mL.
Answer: 750 mL
